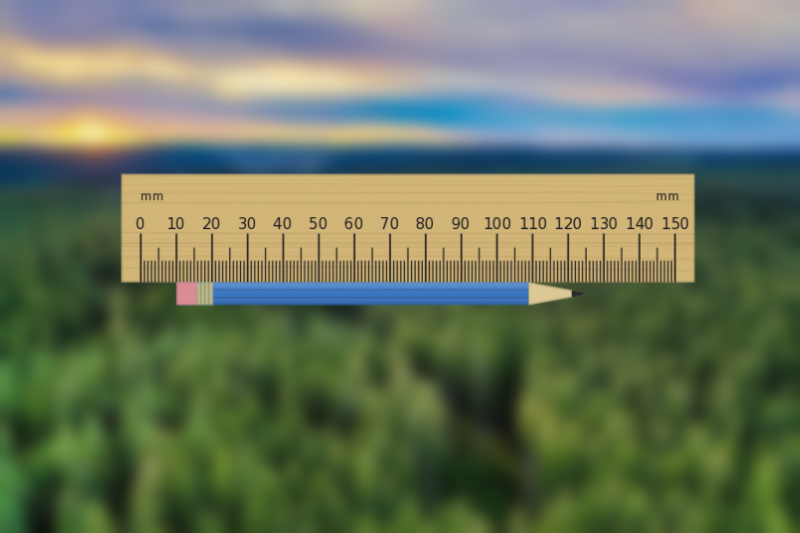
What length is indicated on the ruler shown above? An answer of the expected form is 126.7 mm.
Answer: 115 mm
